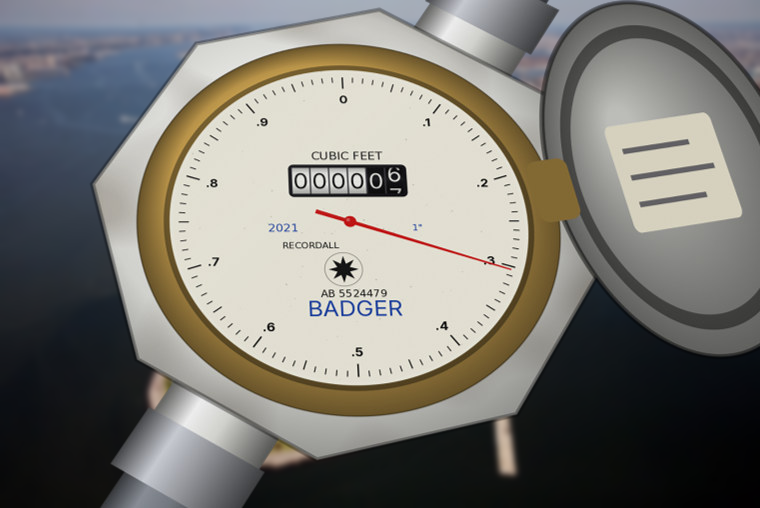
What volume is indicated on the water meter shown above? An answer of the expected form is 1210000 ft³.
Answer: 6.30 ft³
